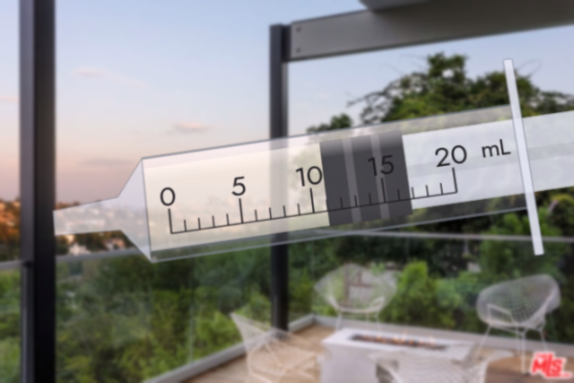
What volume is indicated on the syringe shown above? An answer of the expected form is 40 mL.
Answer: 11 mL
